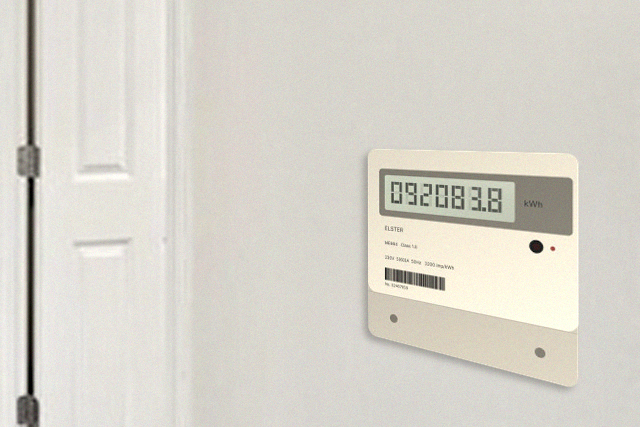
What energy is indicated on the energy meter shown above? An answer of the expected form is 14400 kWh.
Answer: 92083.8 kWh
